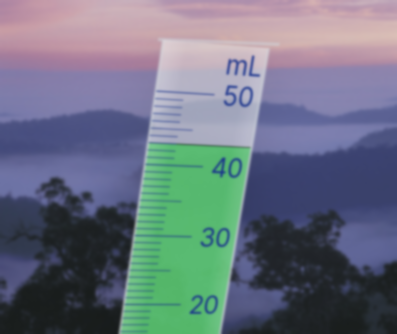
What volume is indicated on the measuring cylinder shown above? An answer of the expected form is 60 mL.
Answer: 43 mL
